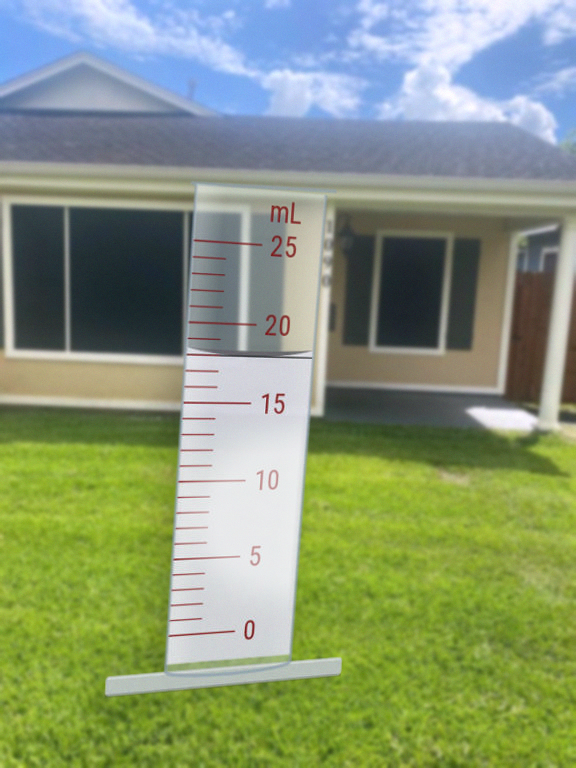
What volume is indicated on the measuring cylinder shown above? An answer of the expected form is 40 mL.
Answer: 18 mL
